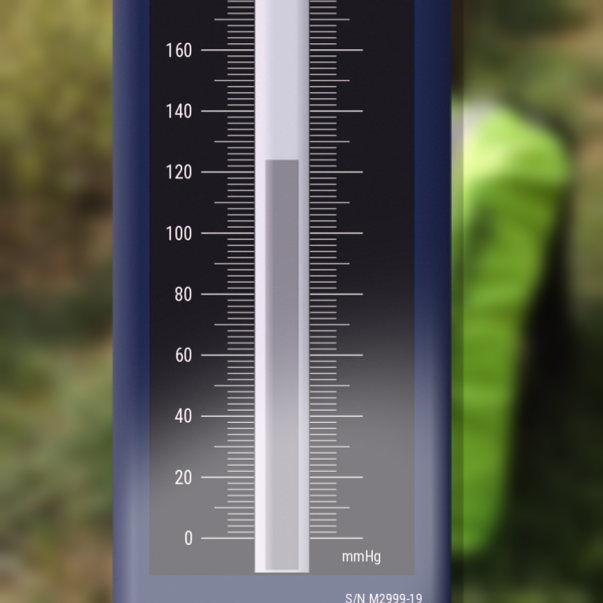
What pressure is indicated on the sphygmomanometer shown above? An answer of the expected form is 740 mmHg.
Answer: 124 mmHg
